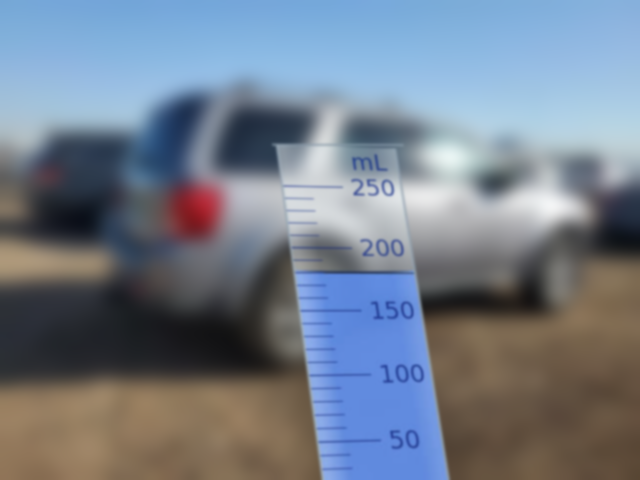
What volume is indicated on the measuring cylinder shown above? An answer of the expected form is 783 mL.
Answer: 180 mL
